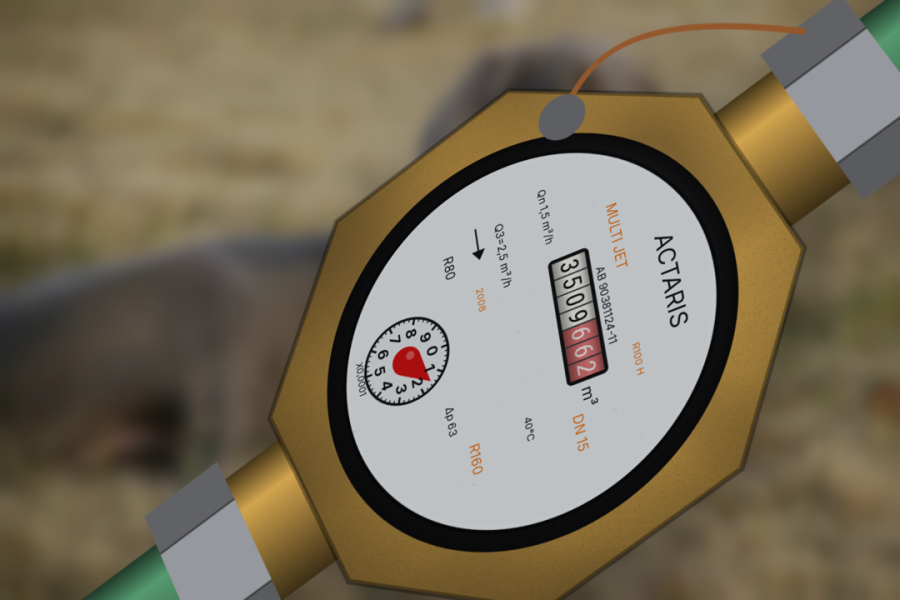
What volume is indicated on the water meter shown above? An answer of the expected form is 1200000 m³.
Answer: 3509.6621 m³
